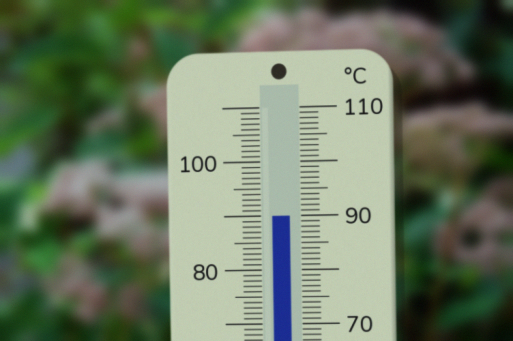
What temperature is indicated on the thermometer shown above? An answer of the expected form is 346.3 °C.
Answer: 90 °C
